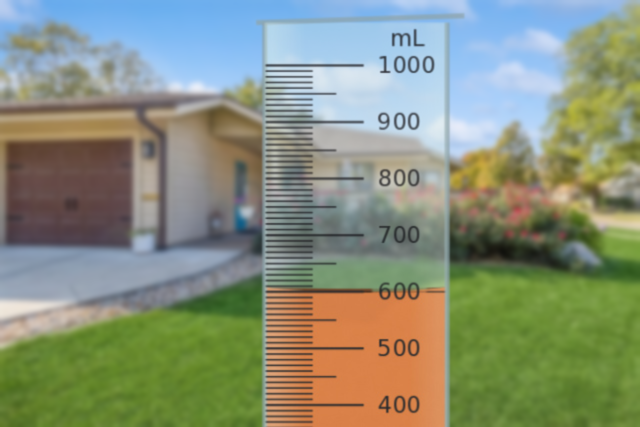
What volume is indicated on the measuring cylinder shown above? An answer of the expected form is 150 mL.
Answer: 600 mL
